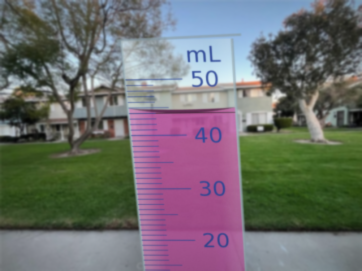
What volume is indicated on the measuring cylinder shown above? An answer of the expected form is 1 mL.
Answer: 44 mL
